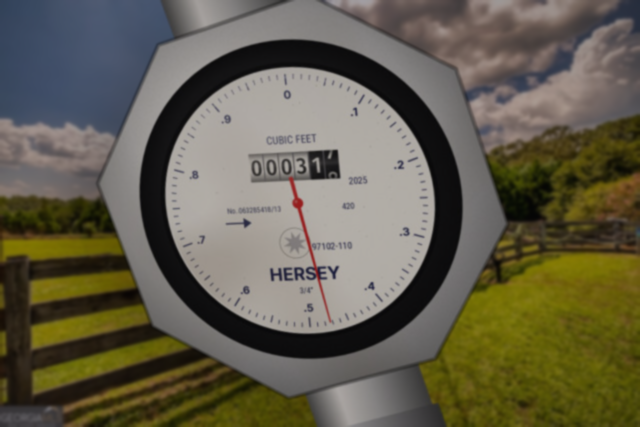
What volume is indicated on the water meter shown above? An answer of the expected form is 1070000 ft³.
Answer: 317.47 ft³
